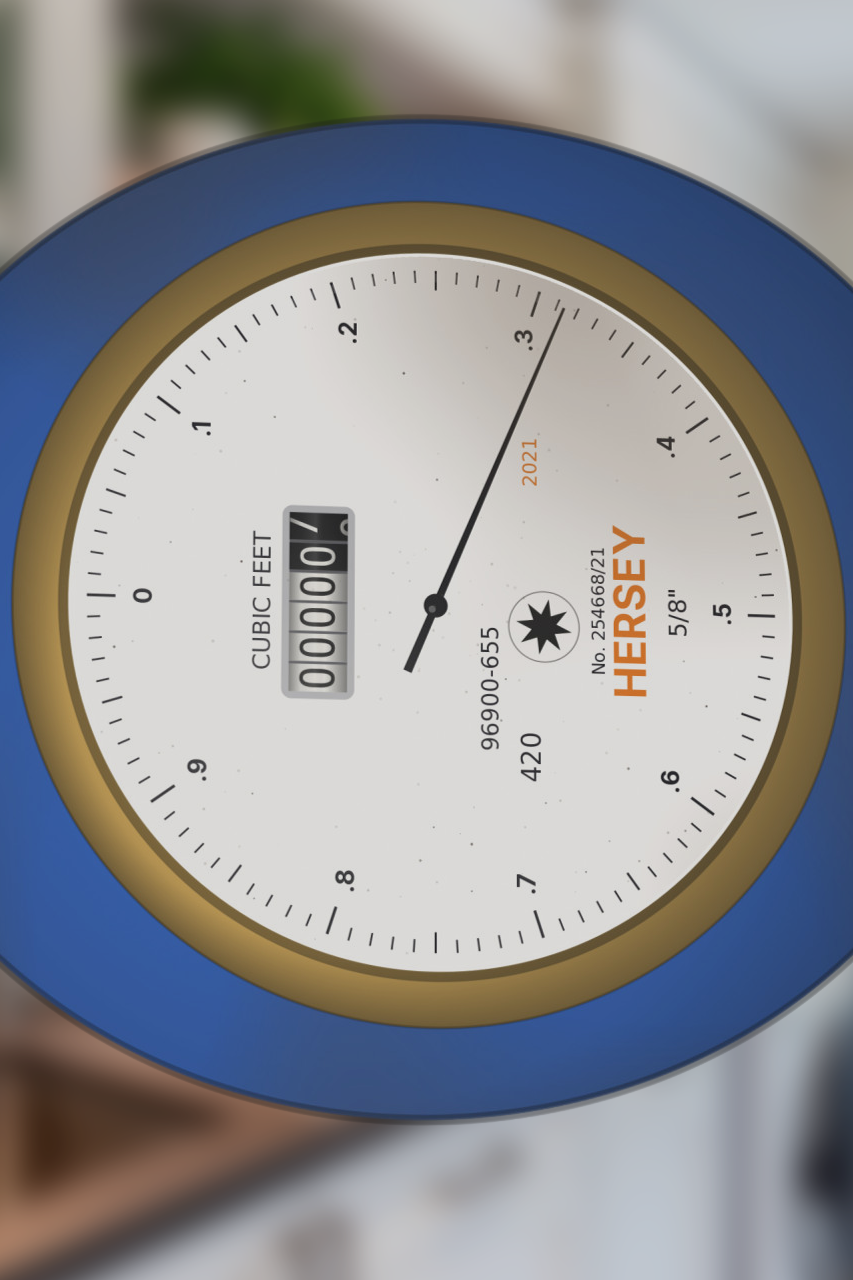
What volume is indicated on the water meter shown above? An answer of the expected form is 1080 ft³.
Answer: 7.31 ft³
